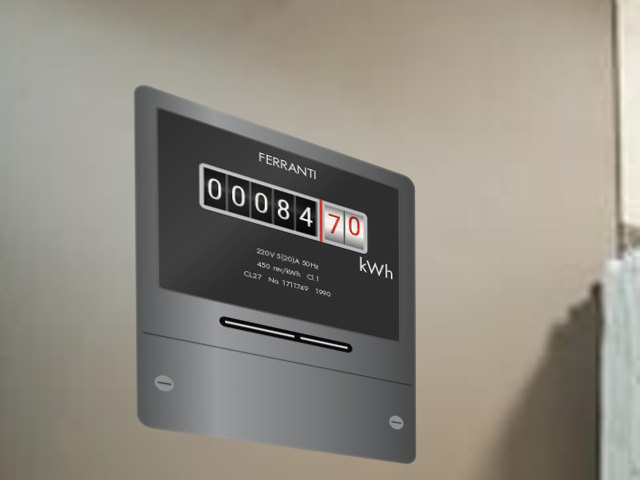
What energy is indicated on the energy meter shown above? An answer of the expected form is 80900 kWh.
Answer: 84.70 kWh
